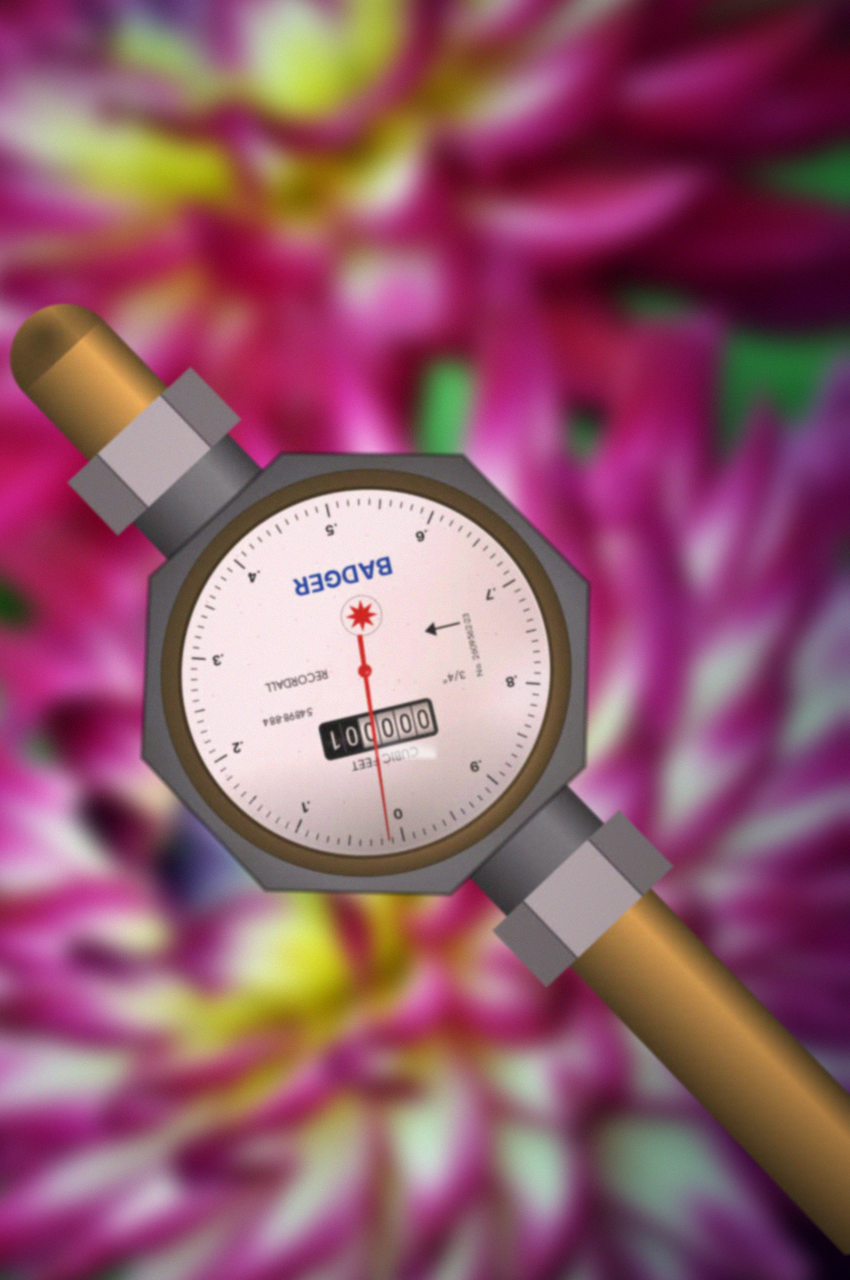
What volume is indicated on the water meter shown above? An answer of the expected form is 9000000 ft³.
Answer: 1.01 ft³
